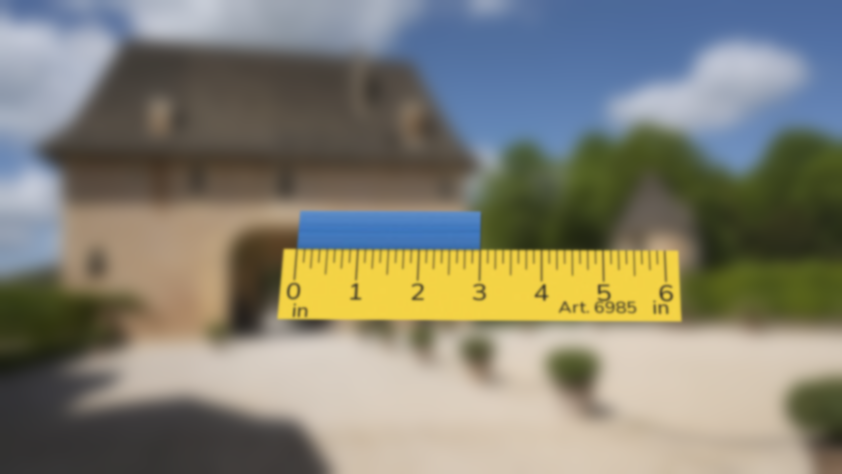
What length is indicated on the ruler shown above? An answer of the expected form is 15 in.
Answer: 3 in
